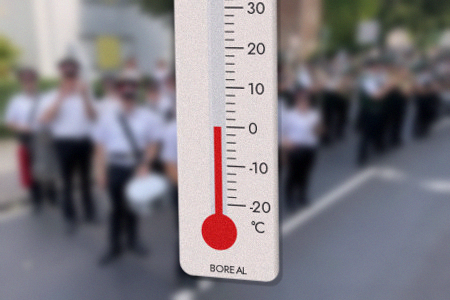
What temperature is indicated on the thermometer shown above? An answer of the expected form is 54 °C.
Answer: 0 °C
